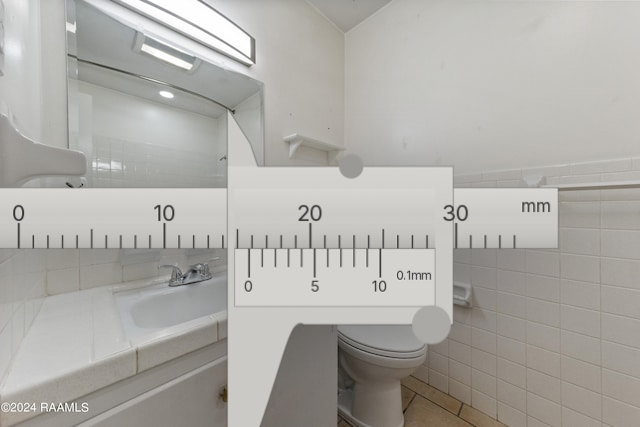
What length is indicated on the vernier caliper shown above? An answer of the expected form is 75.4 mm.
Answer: 15.8 mm
